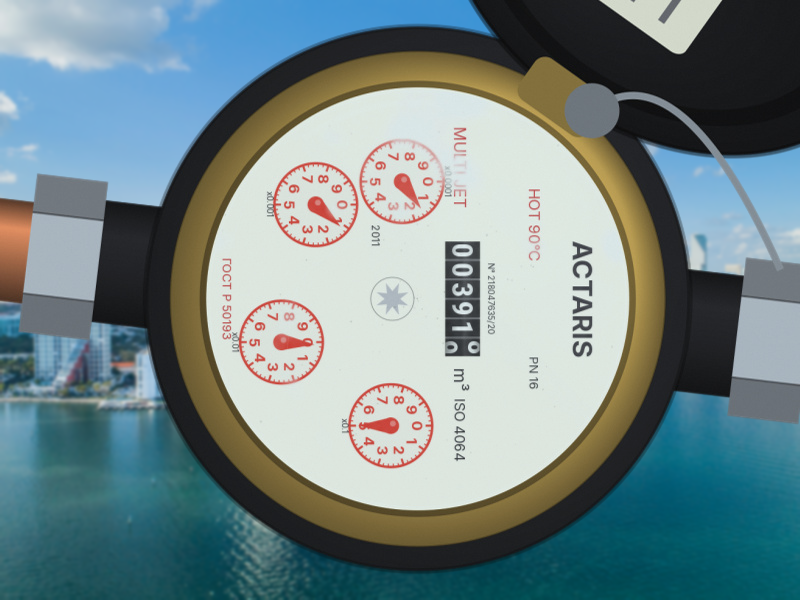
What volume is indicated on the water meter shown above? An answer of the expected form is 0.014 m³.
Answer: 3918.5011 m³
